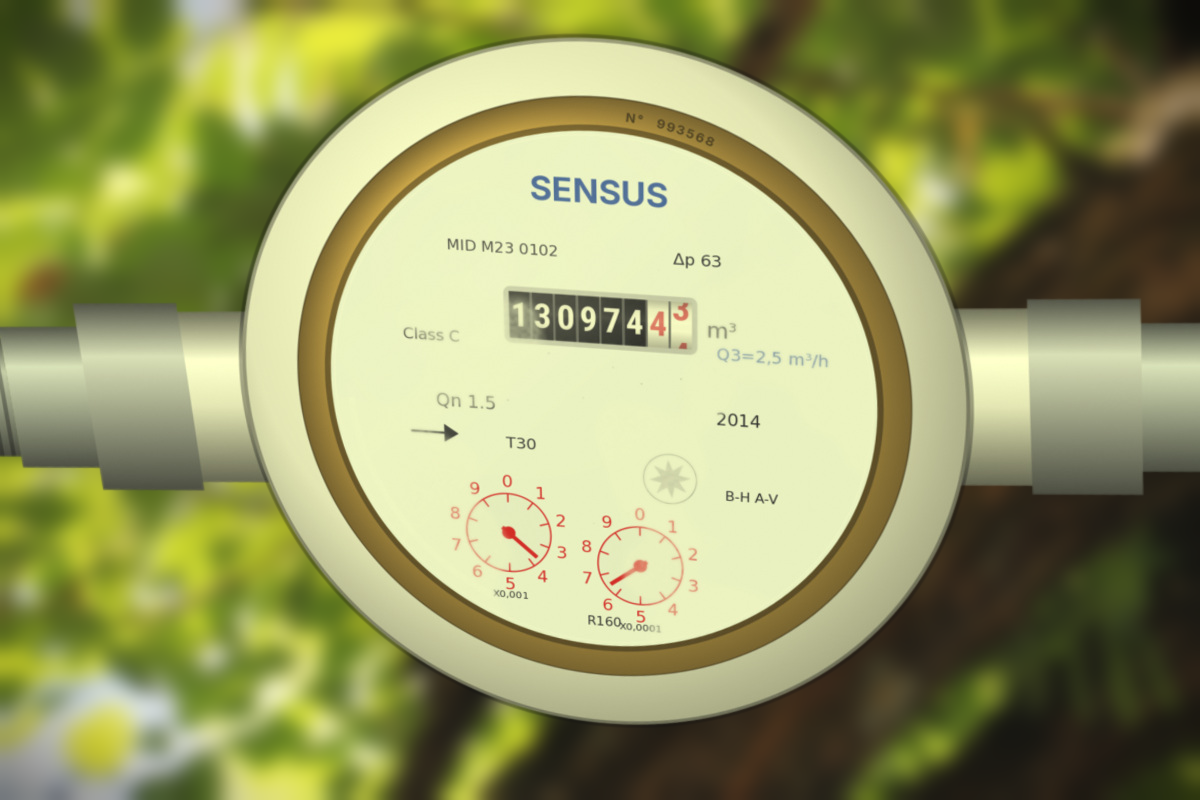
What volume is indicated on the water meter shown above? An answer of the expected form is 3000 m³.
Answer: 130974.4336 m³
